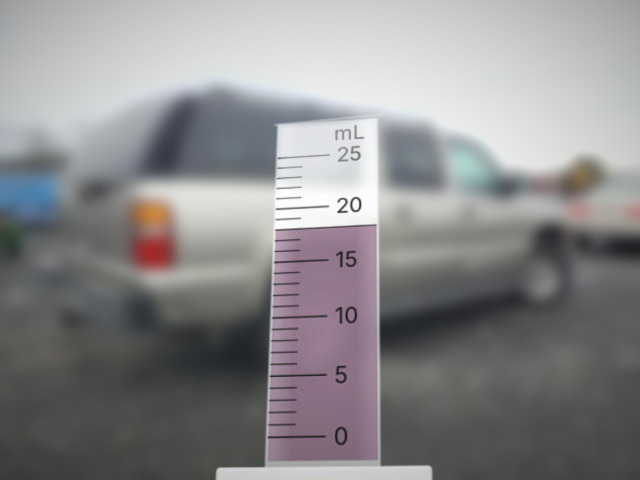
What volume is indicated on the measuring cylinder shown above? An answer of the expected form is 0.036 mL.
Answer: 18 mL
